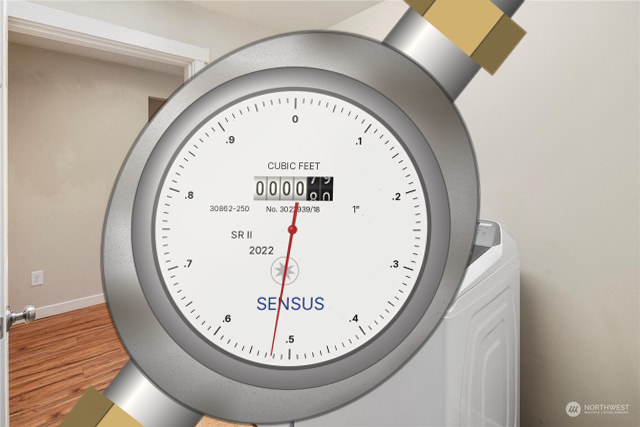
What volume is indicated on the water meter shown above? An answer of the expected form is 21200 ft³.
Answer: 79.52 ft³
